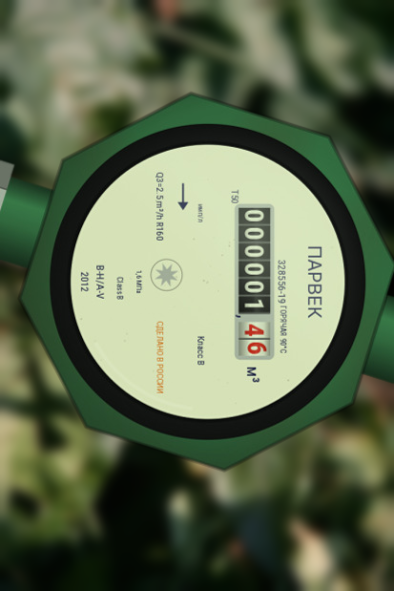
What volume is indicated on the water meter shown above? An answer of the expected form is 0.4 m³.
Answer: 1.46 m³
